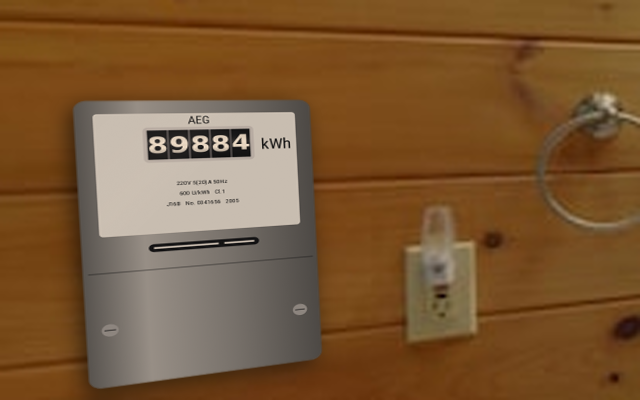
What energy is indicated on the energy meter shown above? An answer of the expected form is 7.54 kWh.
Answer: 89884 kWh
